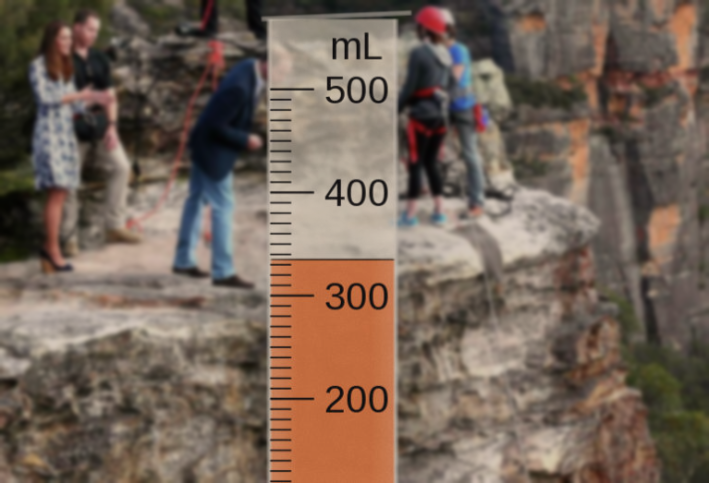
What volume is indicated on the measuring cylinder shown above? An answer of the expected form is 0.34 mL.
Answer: 335 mL
